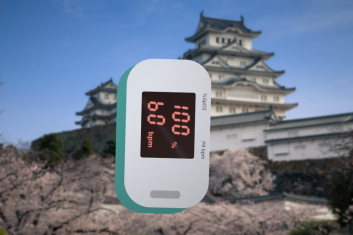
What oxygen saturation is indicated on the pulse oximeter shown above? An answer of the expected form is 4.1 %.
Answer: 100 %
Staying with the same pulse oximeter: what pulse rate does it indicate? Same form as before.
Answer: 60 bpm
